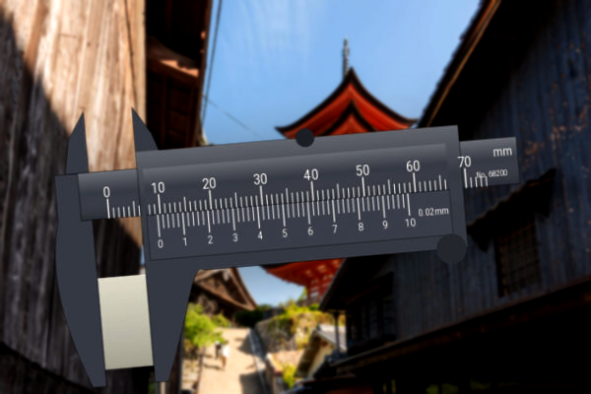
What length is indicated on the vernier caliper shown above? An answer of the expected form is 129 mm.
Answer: 9.5 mm
